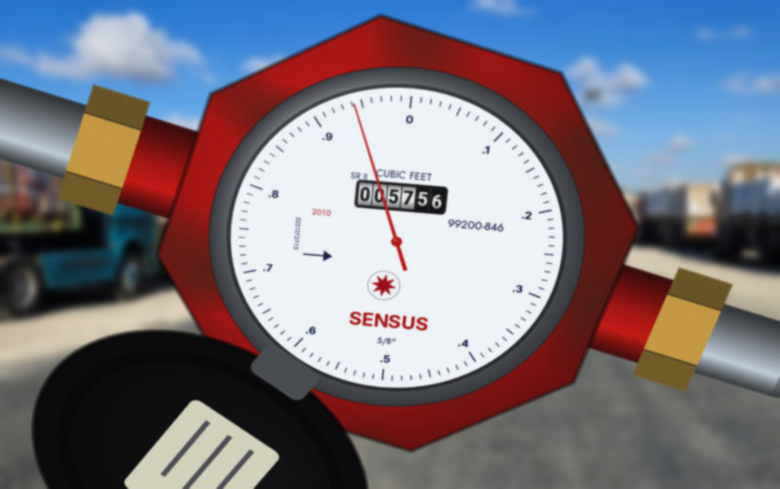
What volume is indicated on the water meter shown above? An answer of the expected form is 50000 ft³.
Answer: 5755.94 ft³
